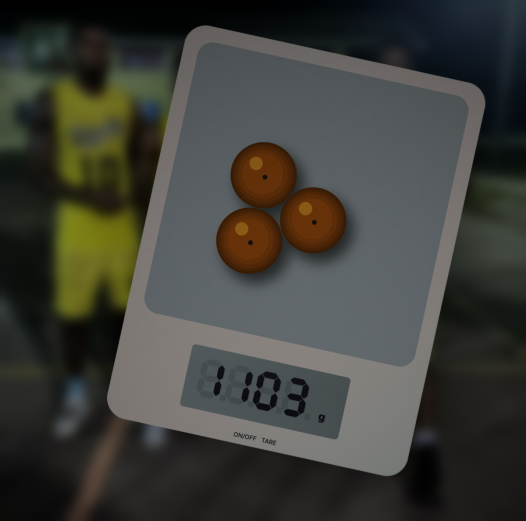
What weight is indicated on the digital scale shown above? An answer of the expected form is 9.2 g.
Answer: 1103 g
